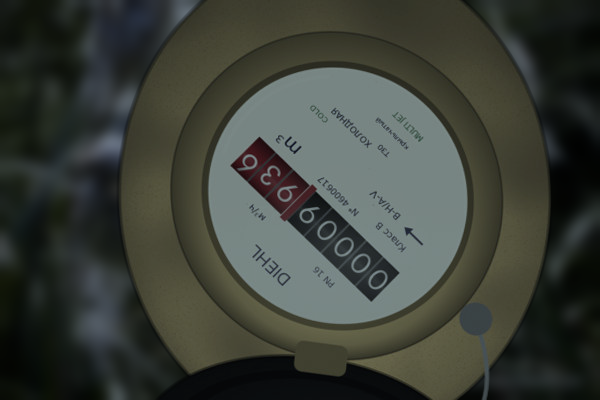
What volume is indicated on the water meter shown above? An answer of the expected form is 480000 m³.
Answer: 9.936 m³
